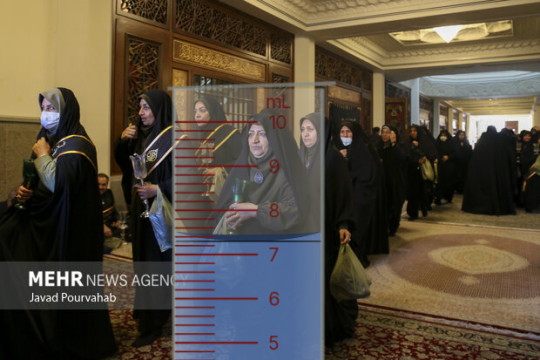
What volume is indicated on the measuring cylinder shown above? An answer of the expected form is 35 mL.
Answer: 7.3 mL
